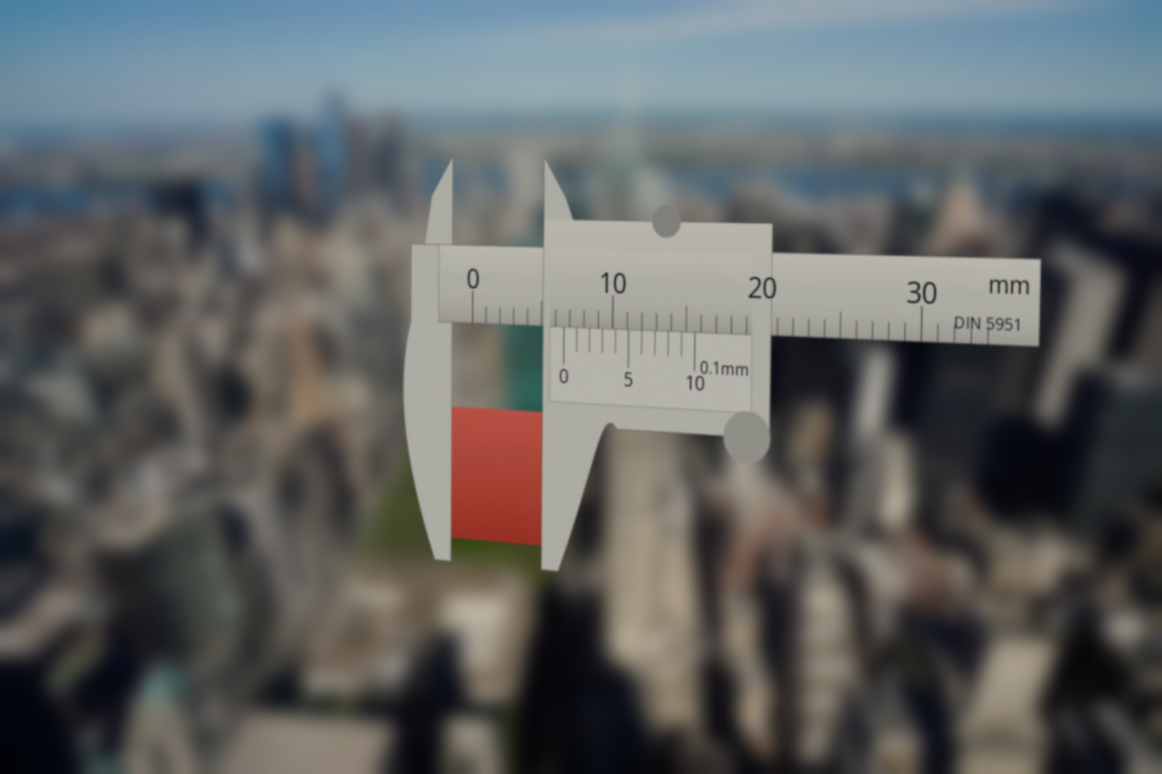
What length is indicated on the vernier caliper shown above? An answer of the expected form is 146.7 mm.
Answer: 6.6 mm
